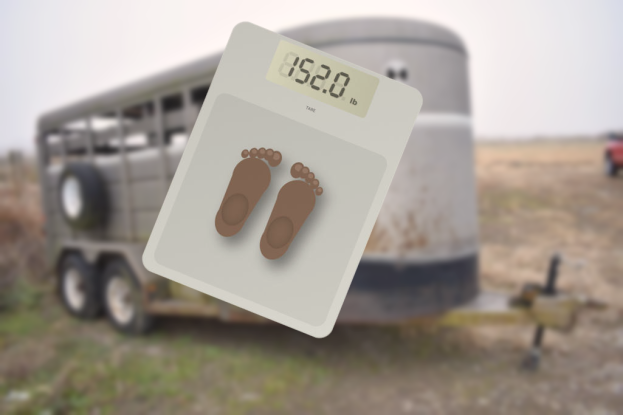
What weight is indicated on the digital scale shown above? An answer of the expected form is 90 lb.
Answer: 152.0 lb
